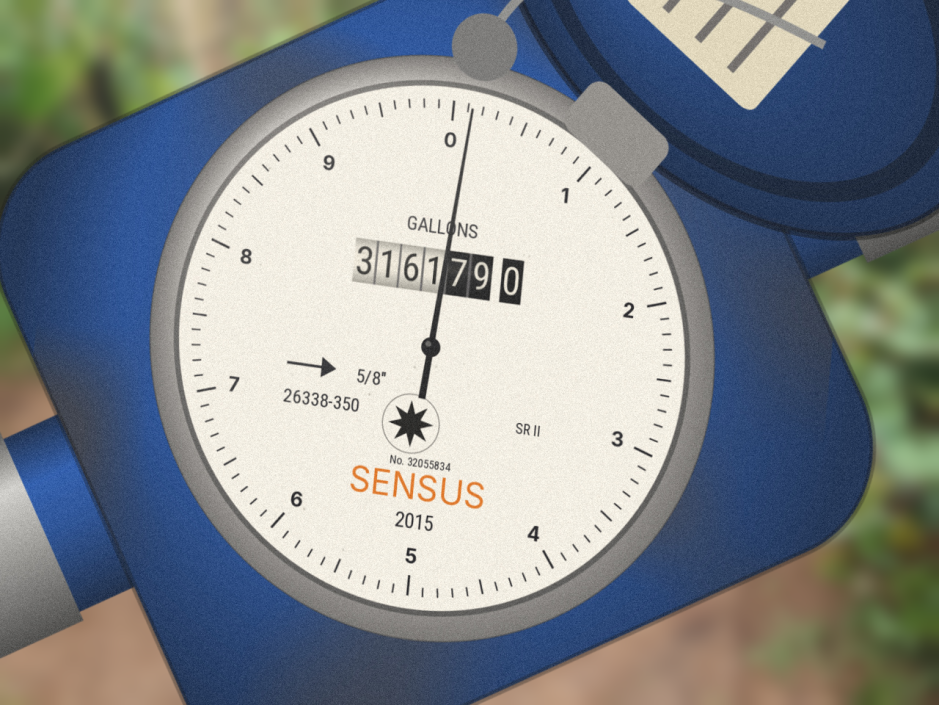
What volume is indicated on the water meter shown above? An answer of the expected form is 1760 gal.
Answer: 3161790.1 gal
